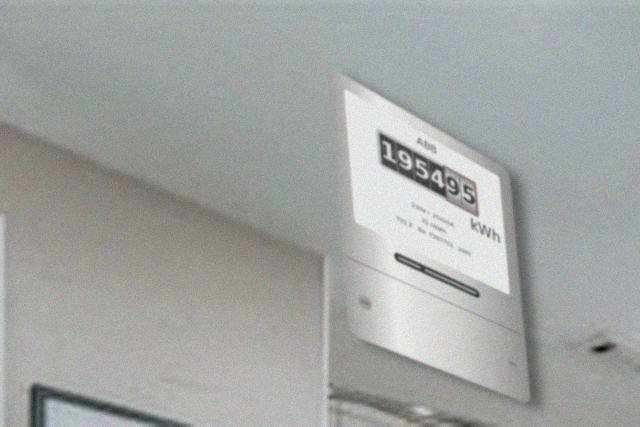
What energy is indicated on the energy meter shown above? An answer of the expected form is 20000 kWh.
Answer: 1954.95 kWh
